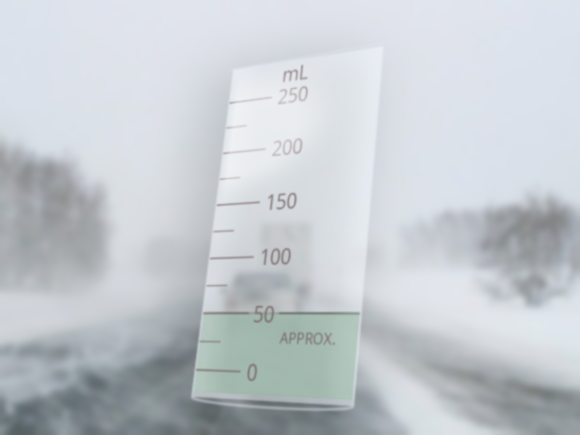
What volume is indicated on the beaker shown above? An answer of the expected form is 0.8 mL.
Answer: 50 mL
